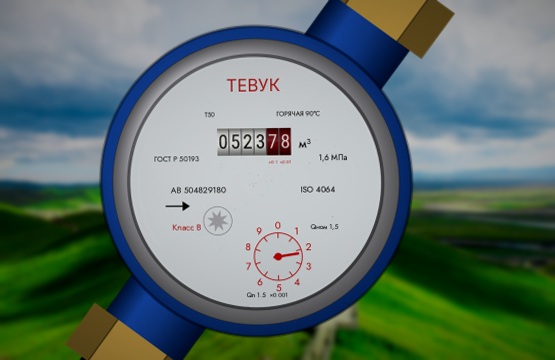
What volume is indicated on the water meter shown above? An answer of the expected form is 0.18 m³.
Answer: 523.782 m³
